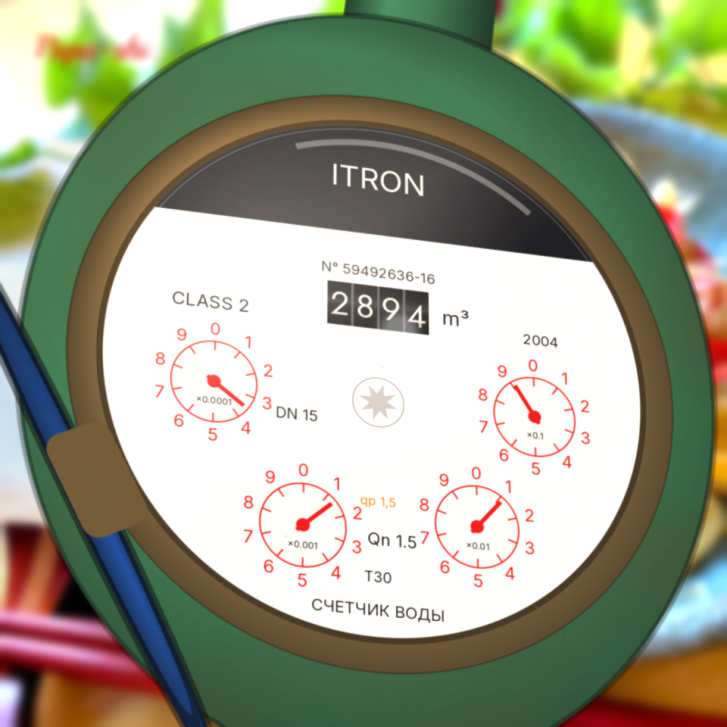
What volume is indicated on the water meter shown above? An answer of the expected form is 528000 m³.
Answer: 2893.9113 m³
